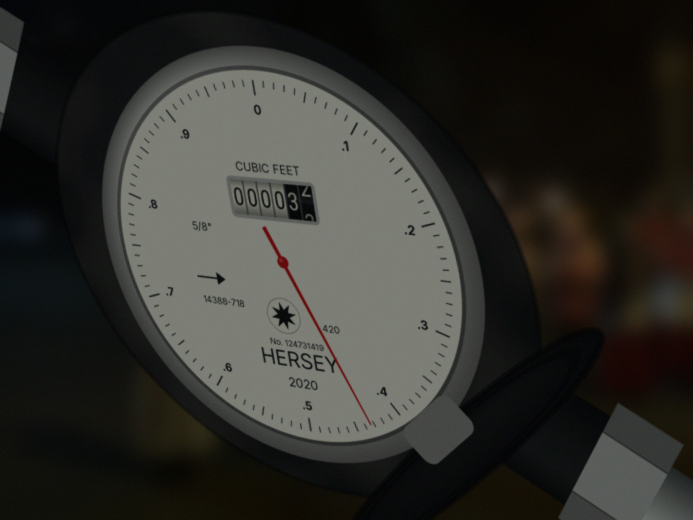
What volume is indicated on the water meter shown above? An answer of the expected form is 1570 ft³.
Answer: 32.43 ft³
